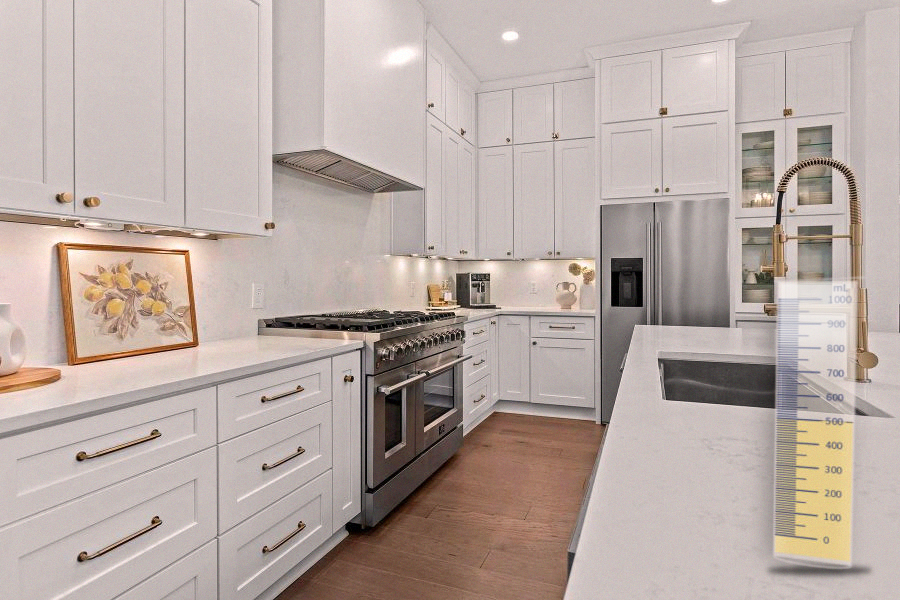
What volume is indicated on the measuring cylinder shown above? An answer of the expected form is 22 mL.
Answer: 500 mL
